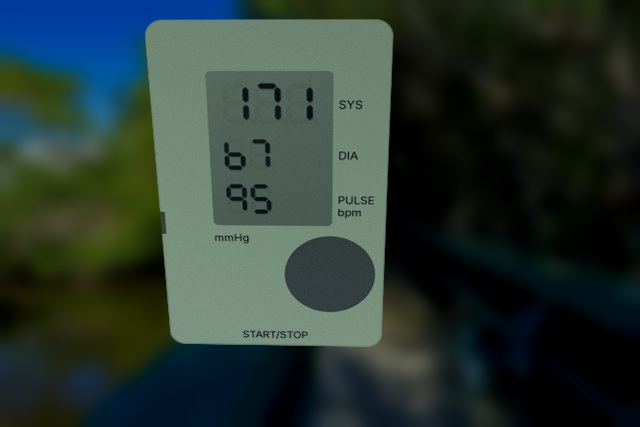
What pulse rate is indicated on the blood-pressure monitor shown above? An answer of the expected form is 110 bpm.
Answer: 95 bpm
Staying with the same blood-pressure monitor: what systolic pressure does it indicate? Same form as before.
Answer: 171 mmHg
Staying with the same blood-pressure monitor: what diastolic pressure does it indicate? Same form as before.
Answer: 67 mmHg
